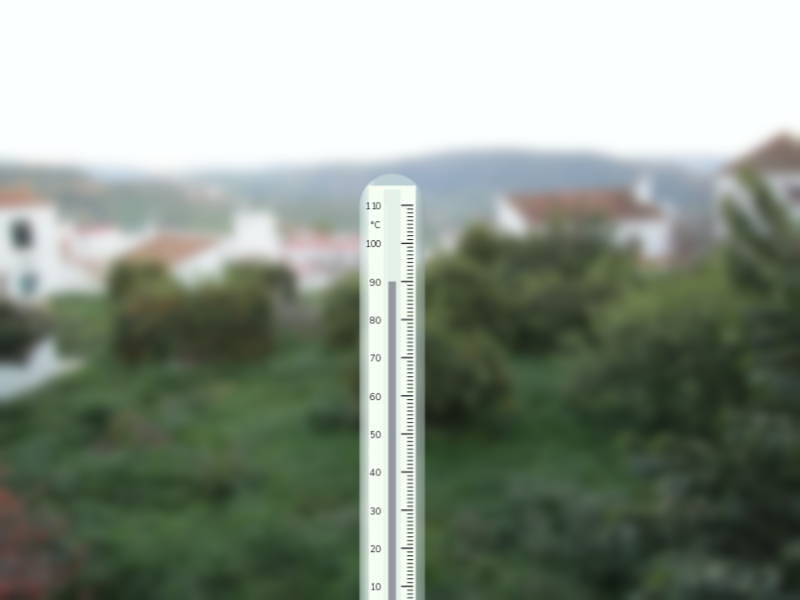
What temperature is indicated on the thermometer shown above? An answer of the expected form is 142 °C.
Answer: 90 °C
